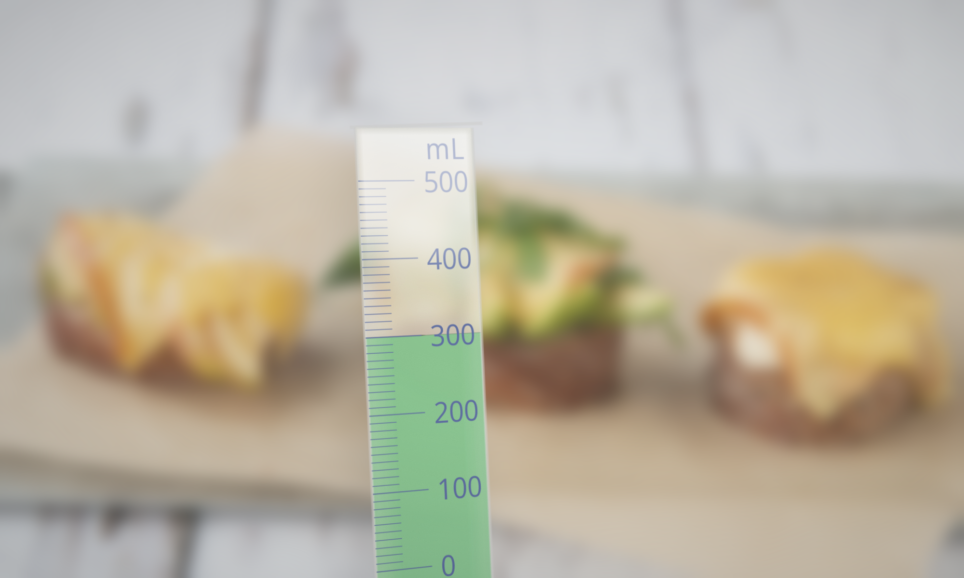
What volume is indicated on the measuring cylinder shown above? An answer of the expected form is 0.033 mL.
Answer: 300 mL
